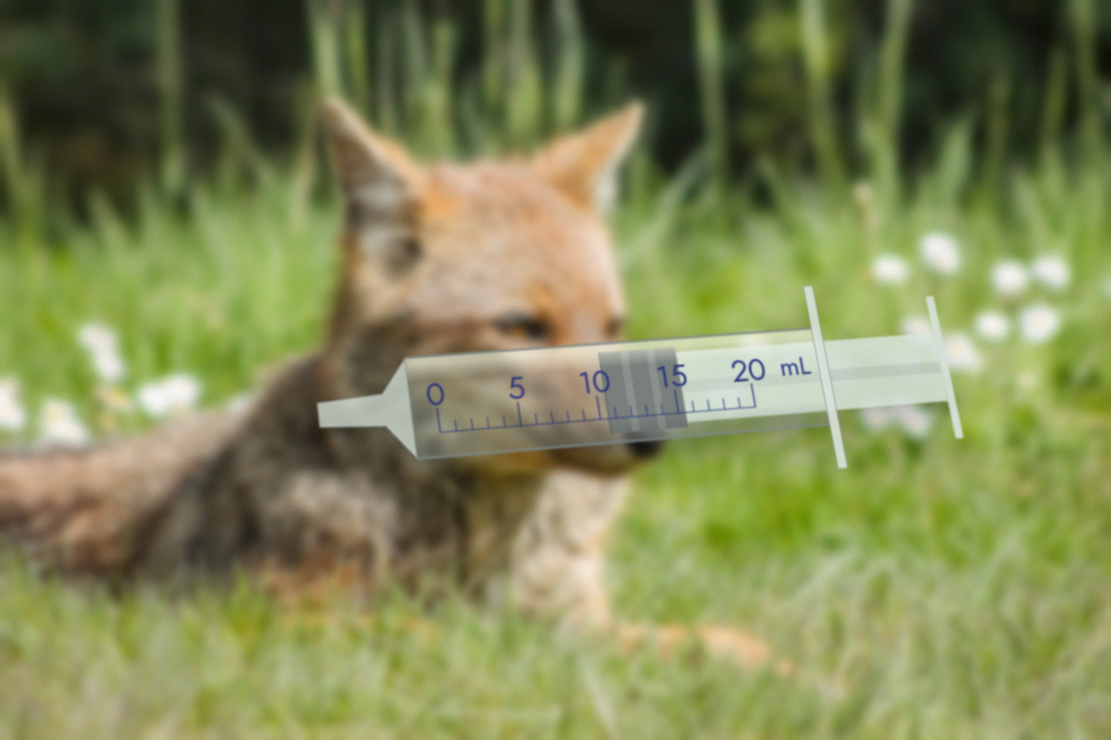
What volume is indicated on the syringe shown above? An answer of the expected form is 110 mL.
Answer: 10.5 mL
